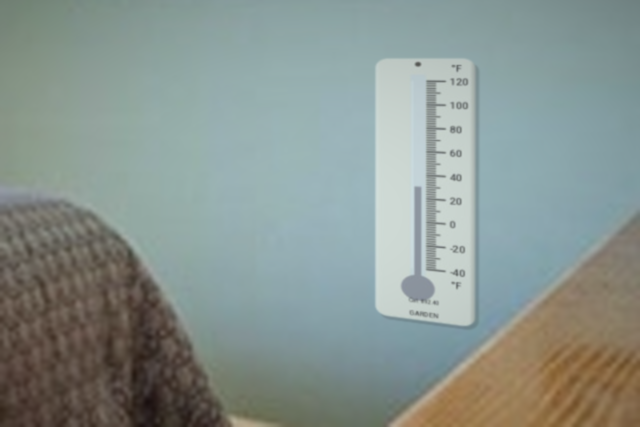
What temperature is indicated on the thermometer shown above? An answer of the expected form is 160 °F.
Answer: 30 °F
